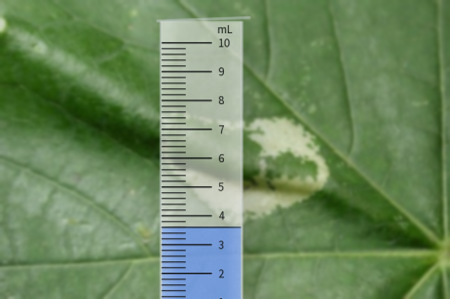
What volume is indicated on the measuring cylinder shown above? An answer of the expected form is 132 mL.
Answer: 3.6 mL
